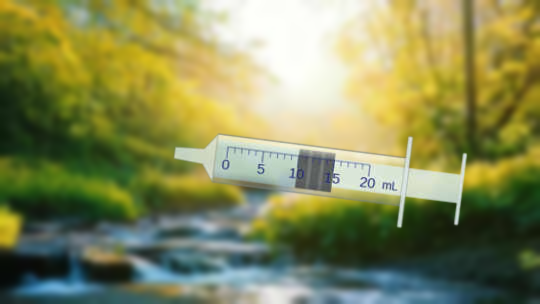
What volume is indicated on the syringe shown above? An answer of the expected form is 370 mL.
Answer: 10 mL
